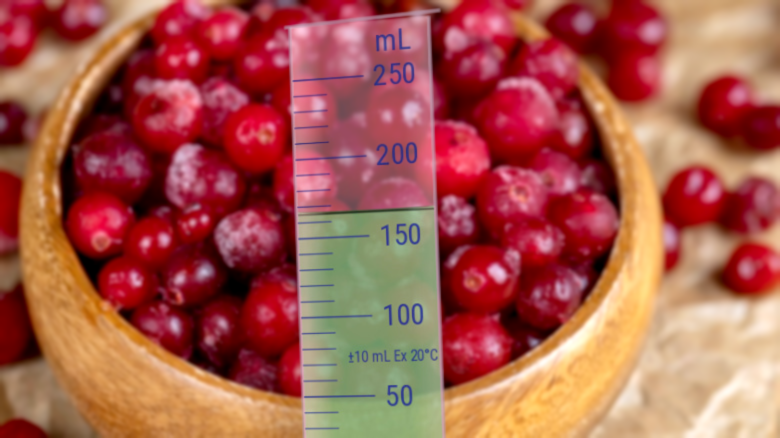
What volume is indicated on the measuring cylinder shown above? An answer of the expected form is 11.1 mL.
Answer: 165 mL
